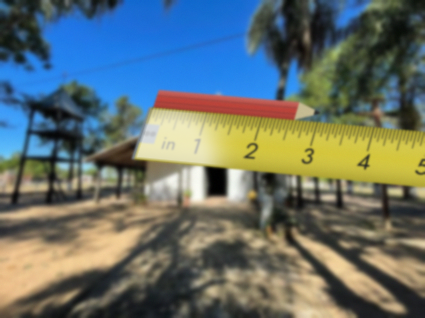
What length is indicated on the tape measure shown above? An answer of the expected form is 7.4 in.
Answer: 3 in
